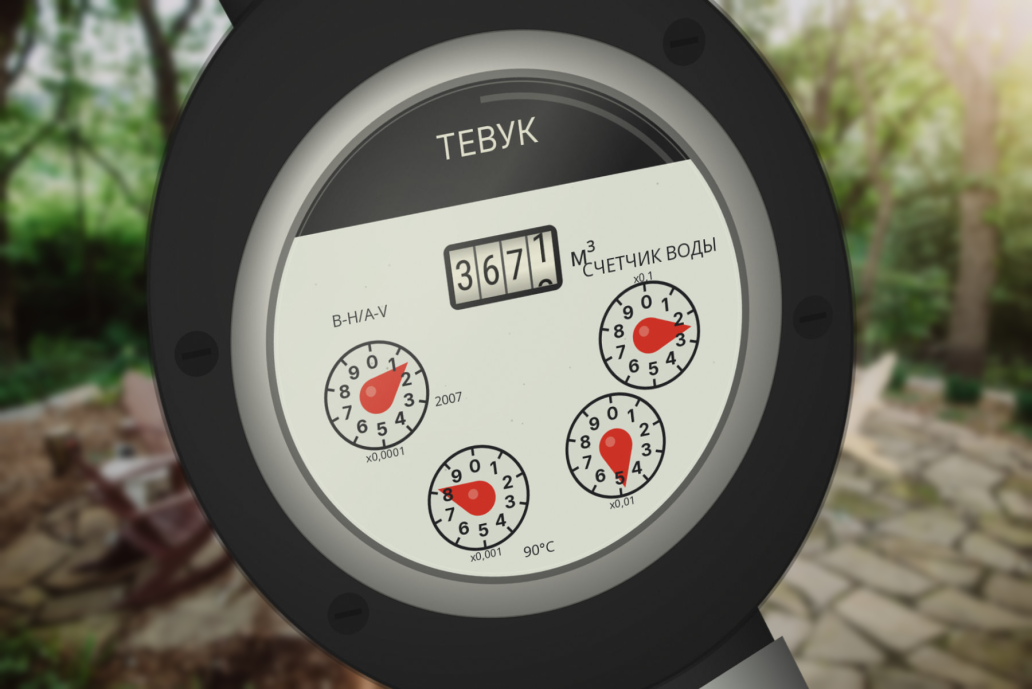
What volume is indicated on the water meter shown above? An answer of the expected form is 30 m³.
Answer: 3671.2481 m³
